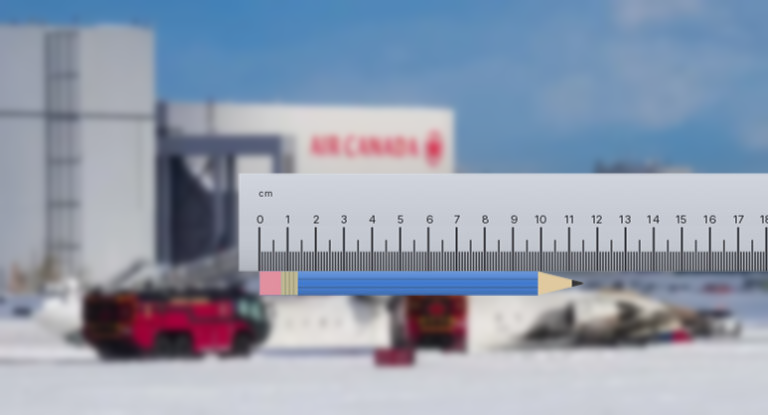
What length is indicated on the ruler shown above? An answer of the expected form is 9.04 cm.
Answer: 11.5 cm
